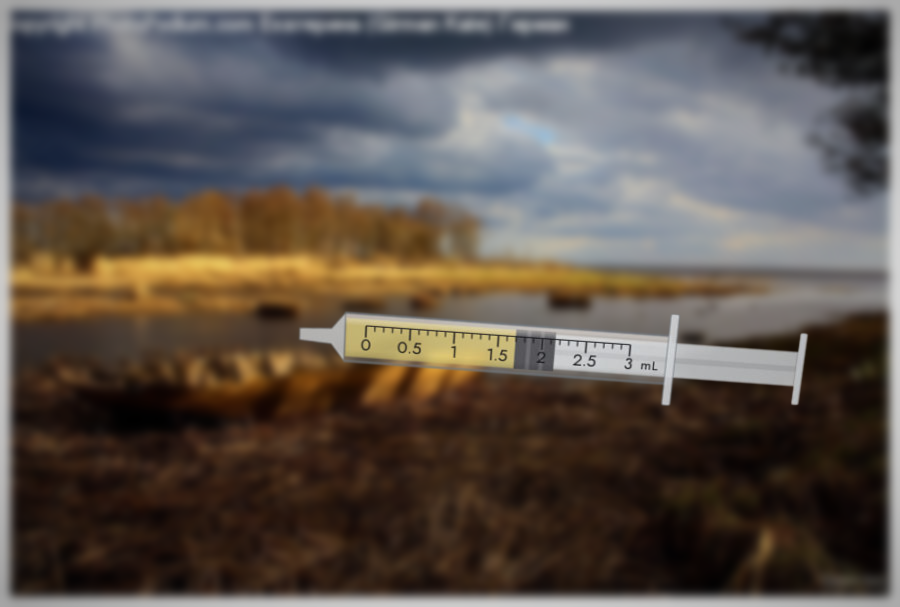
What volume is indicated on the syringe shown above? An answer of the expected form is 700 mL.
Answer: 1.7 mL
